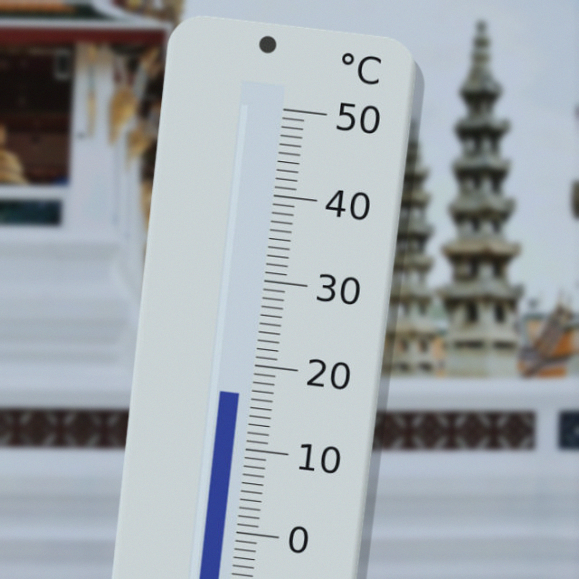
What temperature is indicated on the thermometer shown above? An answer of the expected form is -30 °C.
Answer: 16.5 °C
